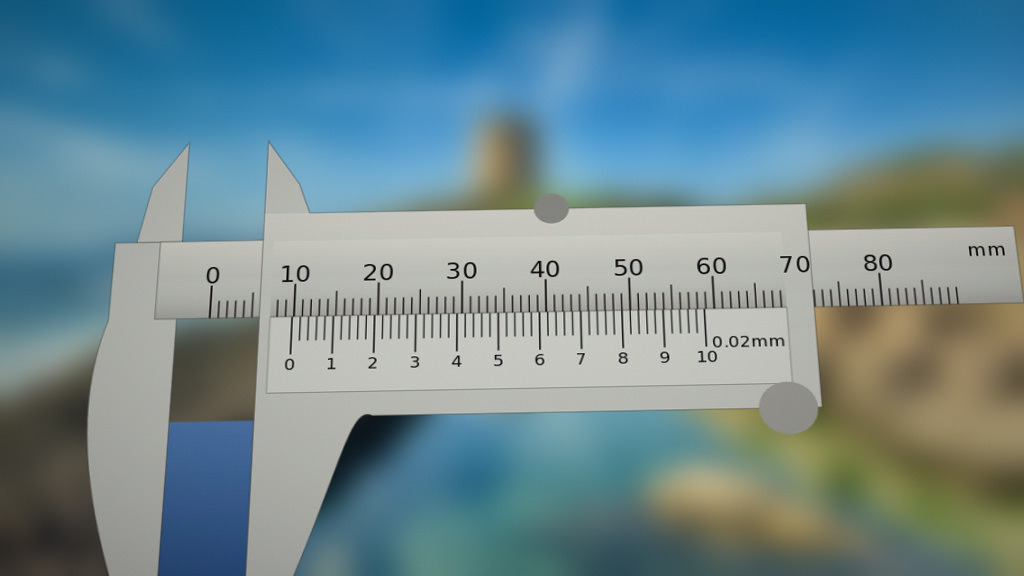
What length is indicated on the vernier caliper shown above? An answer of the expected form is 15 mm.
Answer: 9.8 mm
